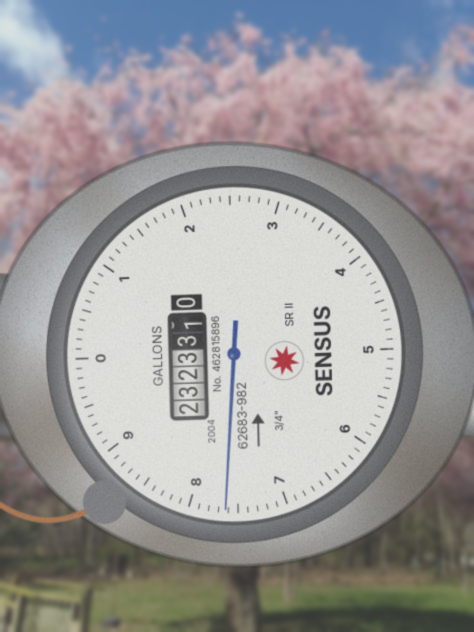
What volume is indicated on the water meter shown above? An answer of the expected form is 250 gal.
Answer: 2323307.6 gal
